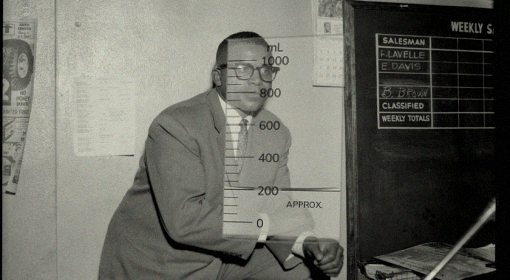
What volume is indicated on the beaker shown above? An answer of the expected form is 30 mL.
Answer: 200 mL
